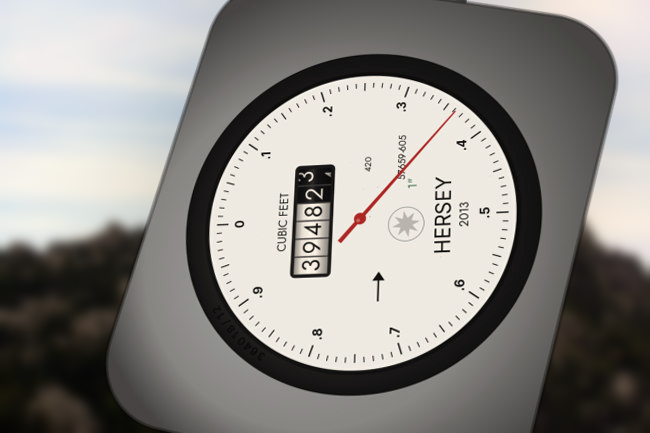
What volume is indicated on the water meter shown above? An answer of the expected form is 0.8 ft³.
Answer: 394823.36 ft³
